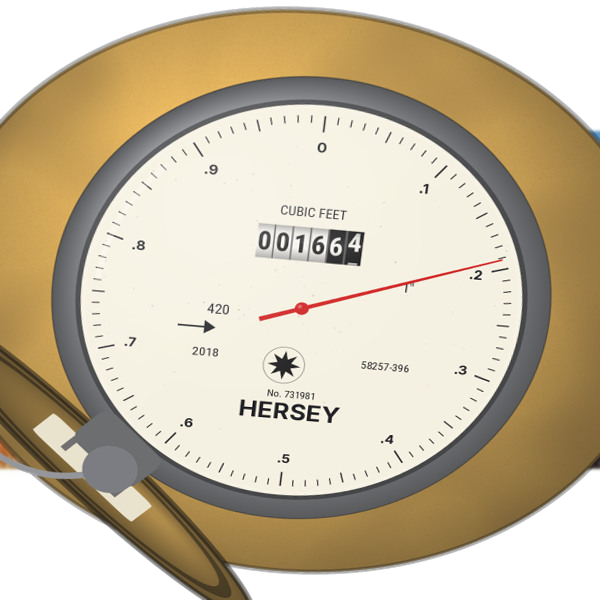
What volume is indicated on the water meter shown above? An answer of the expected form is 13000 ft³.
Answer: 1664.19 ft³
